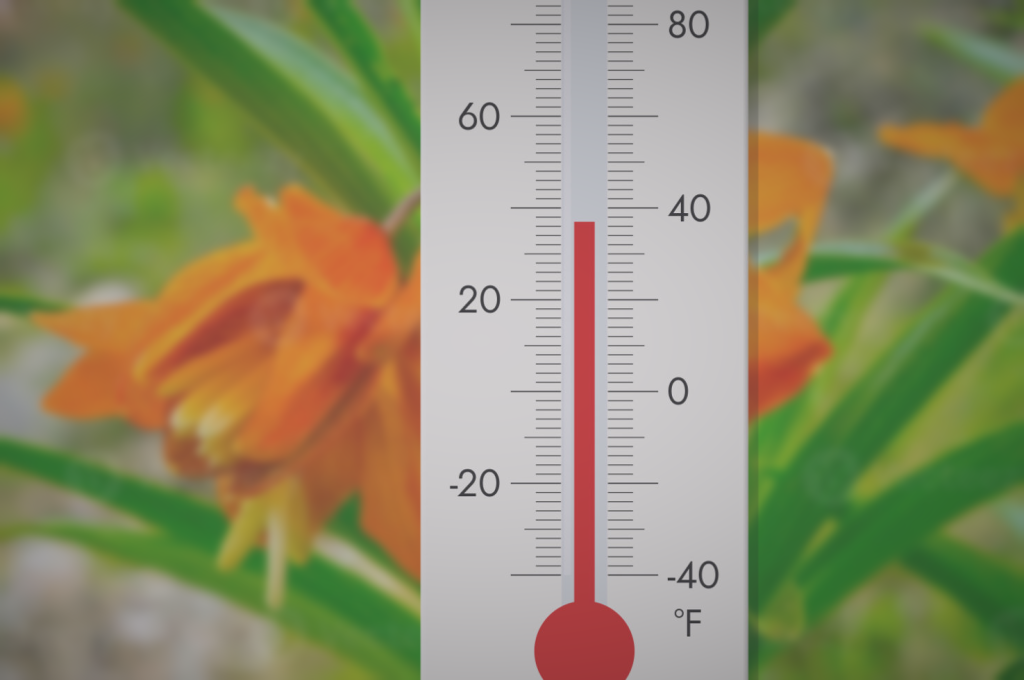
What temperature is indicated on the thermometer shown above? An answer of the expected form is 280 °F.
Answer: 37 °F
